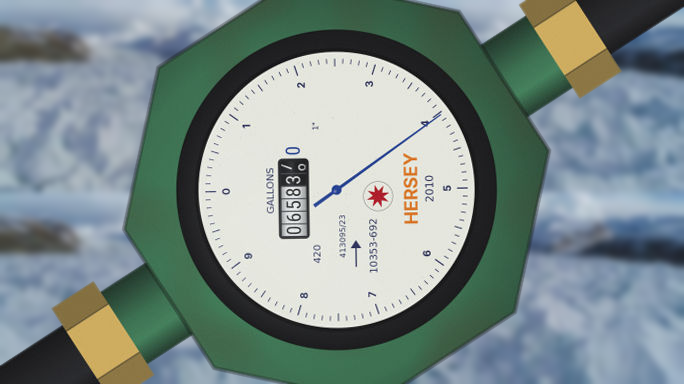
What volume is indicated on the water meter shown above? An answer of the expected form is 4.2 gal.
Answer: 658374.0 gal
